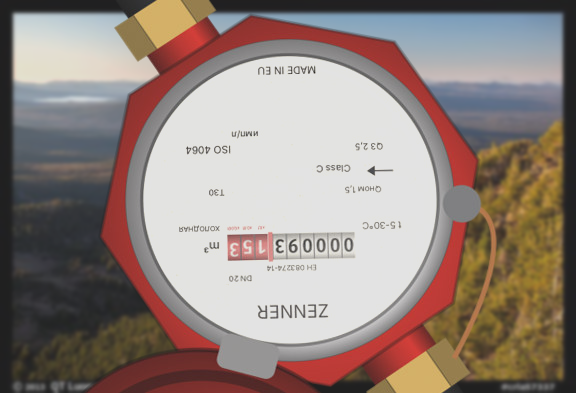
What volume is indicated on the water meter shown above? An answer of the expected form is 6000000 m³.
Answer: 93.153 m³
